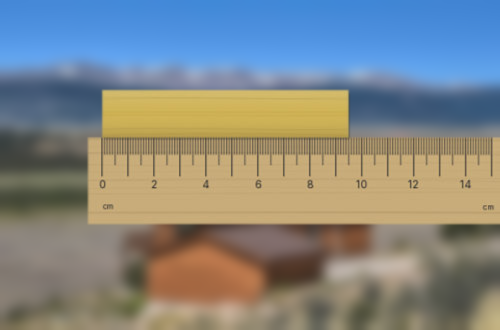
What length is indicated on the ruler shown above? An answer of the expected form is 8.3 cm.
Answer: 9.5 cm
